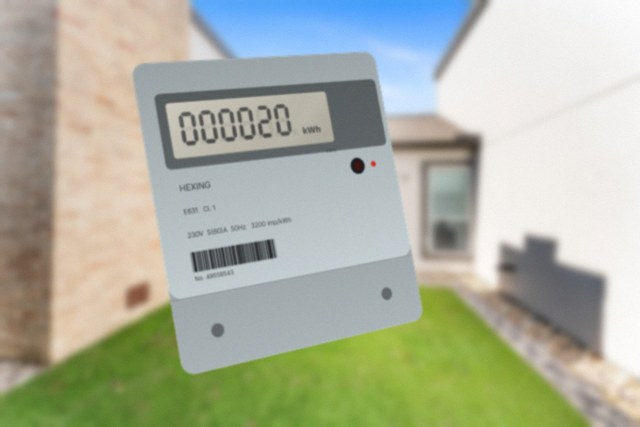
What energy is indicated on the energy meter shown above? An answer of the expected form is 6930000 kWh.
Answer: 20 kWh
